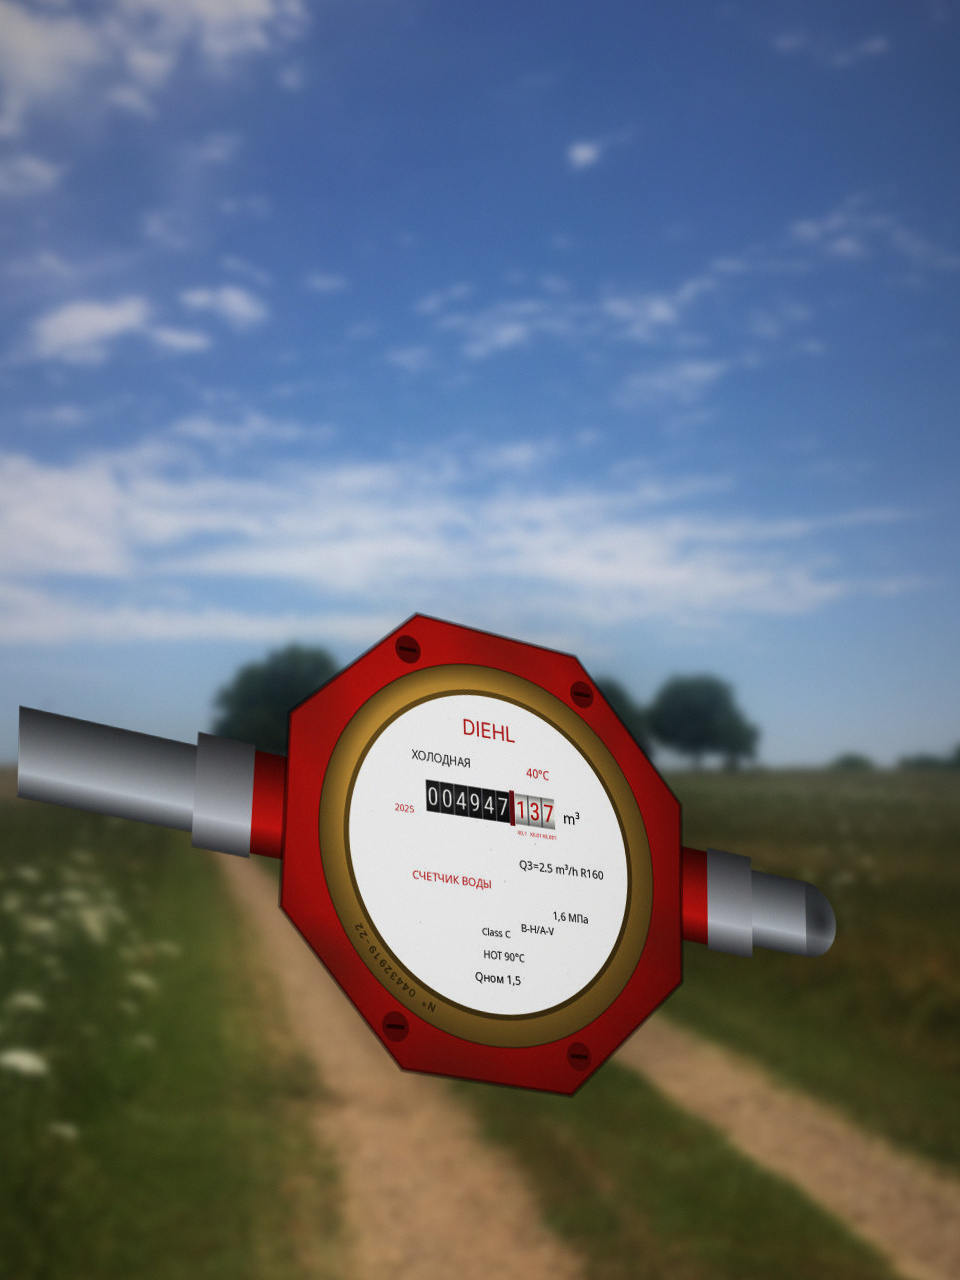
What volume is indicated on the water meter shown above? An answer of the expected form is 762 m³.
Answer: 4947.137 m³
